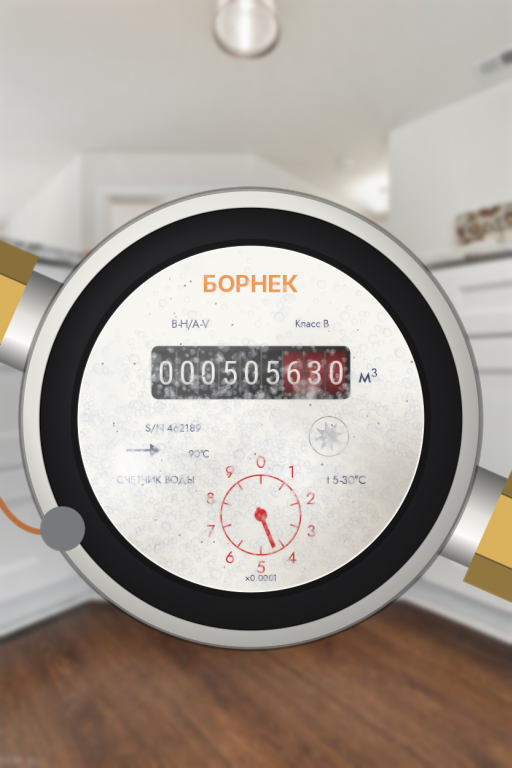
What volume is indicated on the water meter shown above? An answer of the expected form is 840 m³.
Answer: 505.6304 m³
